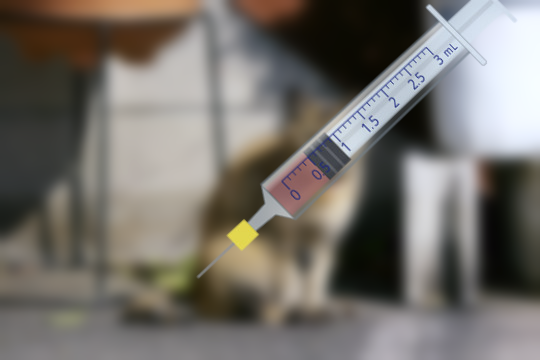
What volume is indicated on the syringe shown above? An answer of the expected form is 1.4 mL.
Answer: 0.5 mL
